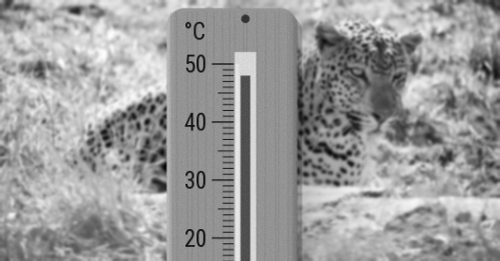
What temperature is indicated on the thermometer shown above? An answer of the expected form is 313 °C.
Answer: 48 °C
